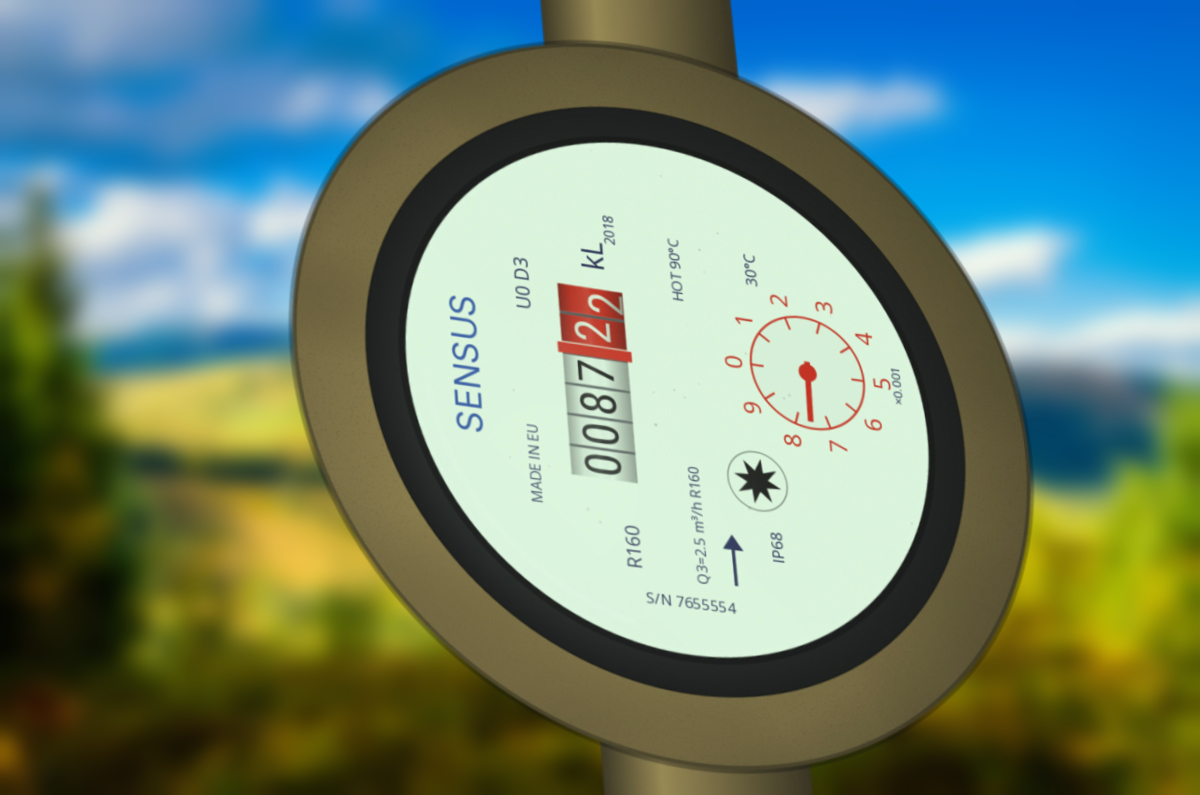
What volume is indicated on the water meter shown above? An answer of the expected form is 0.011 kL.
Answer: 87.217 kL
